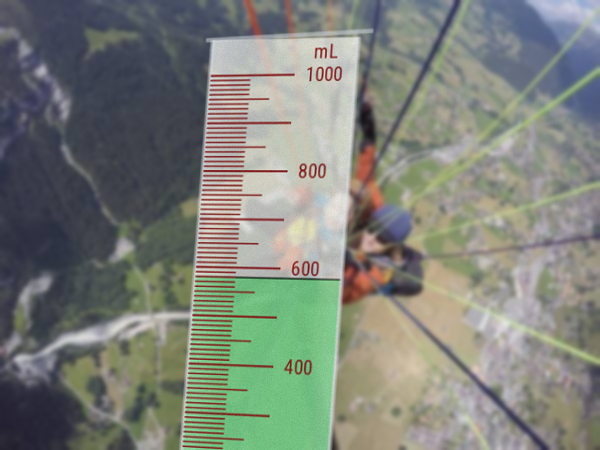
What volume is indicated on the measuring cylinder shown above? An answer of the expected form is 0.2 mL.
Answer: 580 mL
